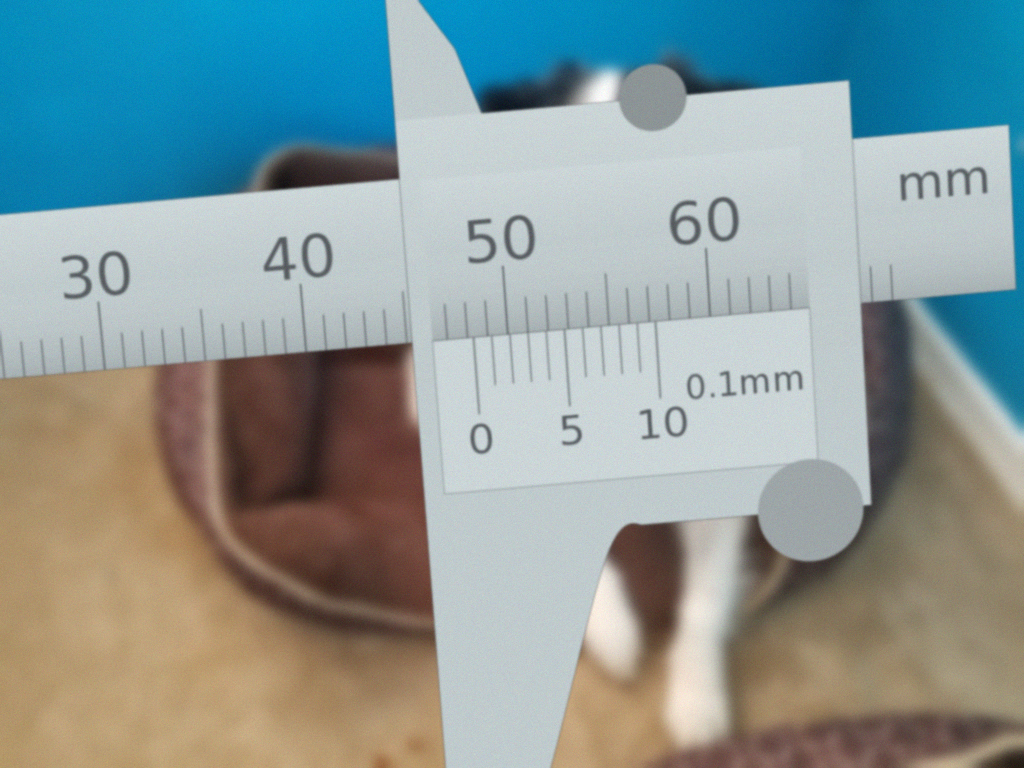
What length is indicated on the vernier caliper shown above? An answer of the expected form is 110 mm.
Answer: 48.3 mm
